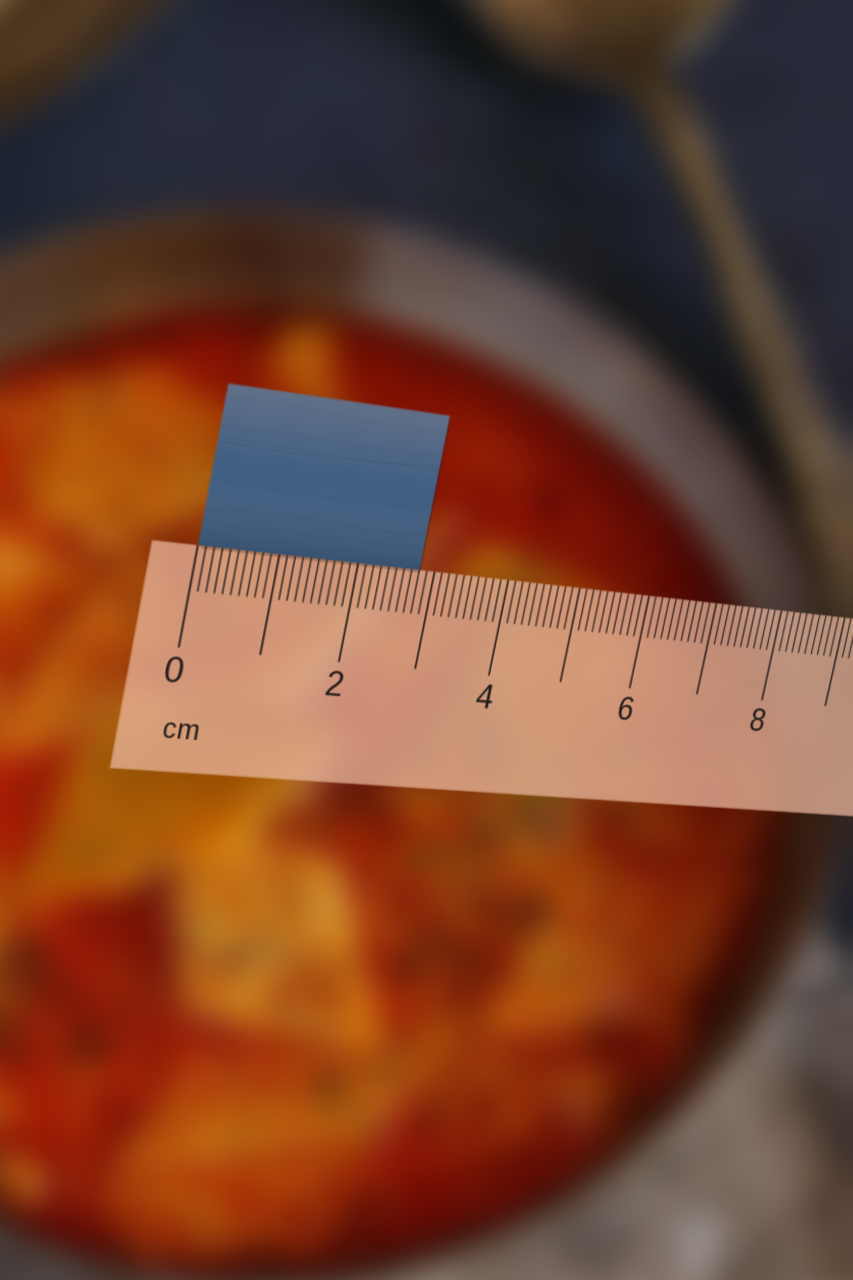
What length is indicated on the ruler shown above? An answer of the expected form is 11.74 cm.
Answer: 2.8 cm
